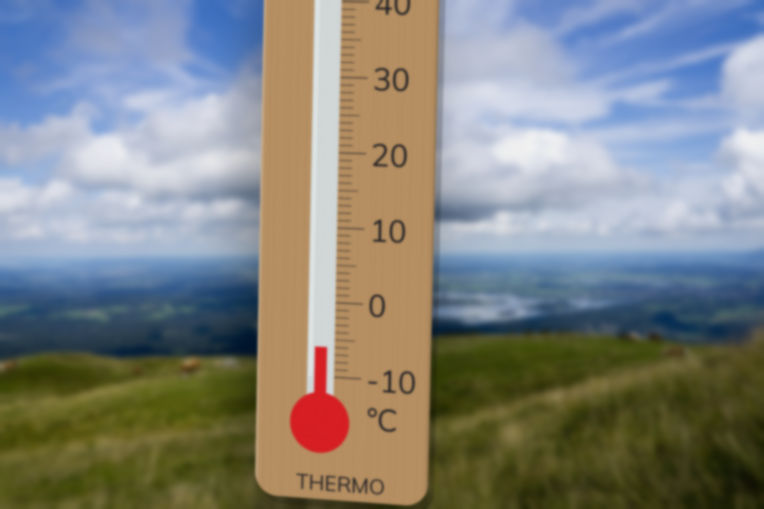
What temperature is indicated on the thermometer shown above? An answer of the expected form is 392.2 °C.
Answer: -6 °C
